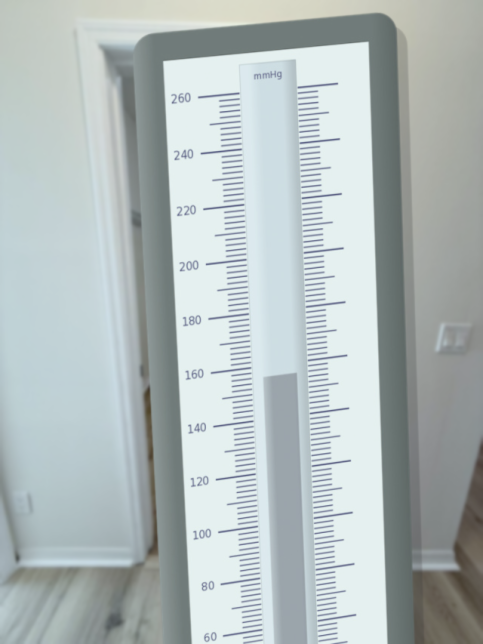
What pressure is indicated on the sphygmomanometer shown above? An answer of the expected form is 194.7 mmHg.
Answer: 156 mmHg
